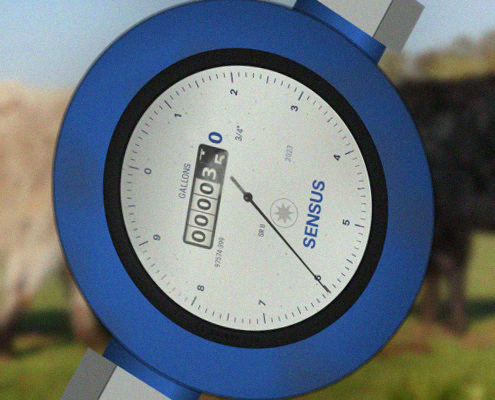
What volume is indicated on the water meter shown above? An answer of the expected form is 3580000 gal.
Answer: 346.0 gal
